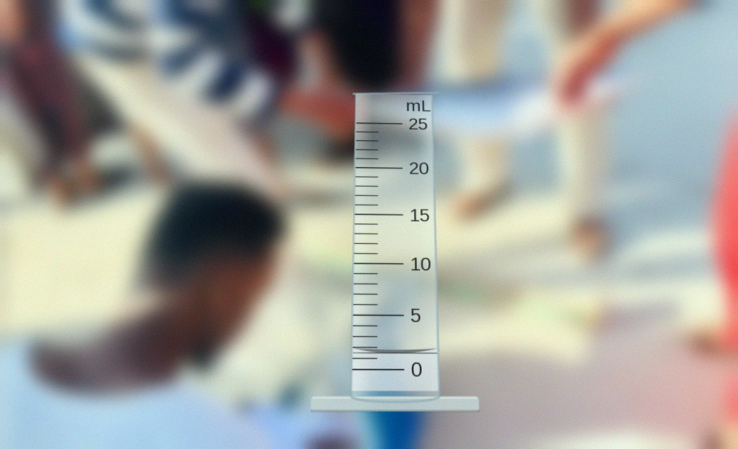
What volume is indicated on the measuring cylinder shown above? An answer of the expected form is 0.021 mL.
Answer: 1.5 mL
